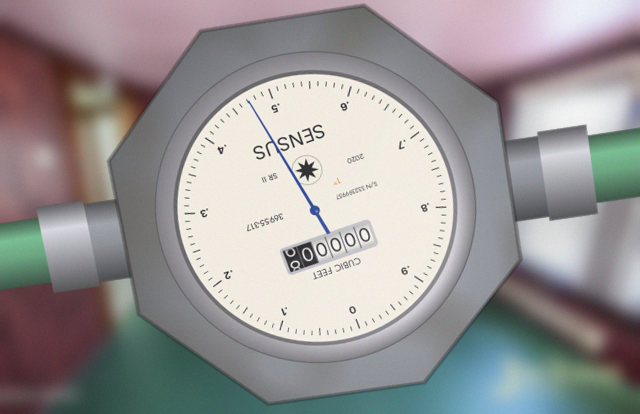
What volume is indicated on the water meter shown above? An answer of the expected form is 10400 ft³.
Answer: 8.47 ft³
